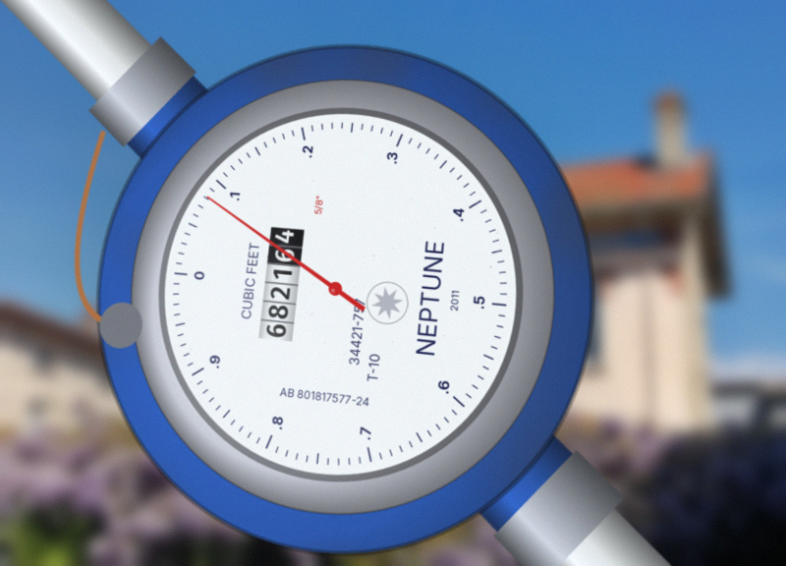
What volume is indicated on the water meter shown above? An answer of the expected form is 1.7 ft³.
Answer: 682164.08 ft³
